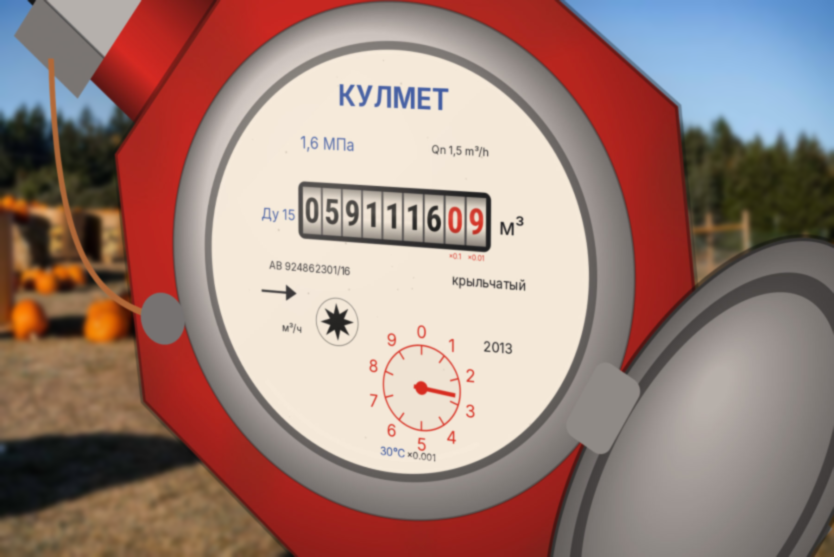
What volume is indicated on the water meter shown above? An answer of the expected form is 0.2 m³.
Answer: 591116.092 m³
